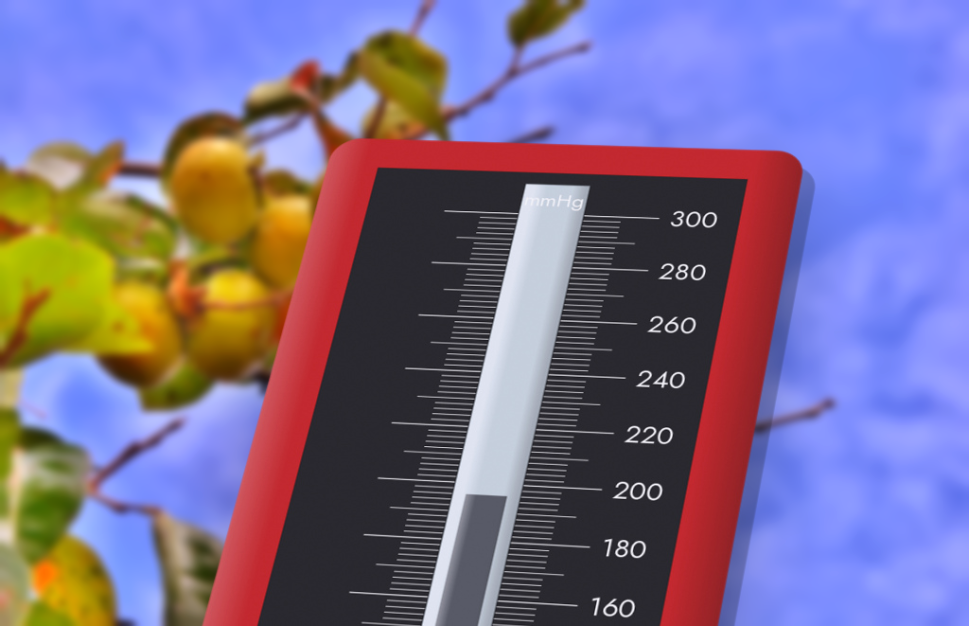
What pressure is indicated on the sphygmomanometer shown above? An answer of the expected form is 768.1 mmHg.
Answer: 196 mmHg
